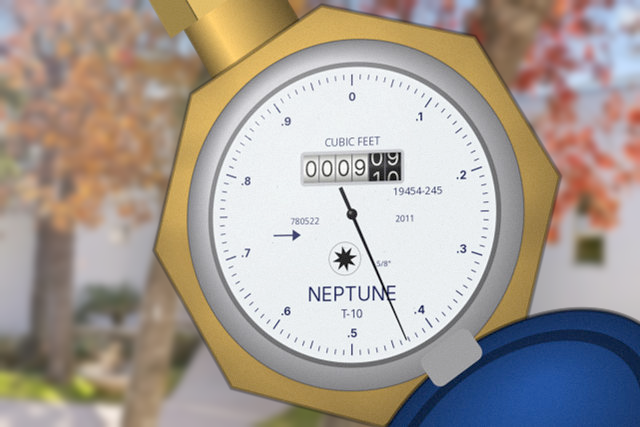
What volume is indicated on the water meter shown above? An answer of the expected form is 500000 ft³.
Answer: 909.43 ft³
